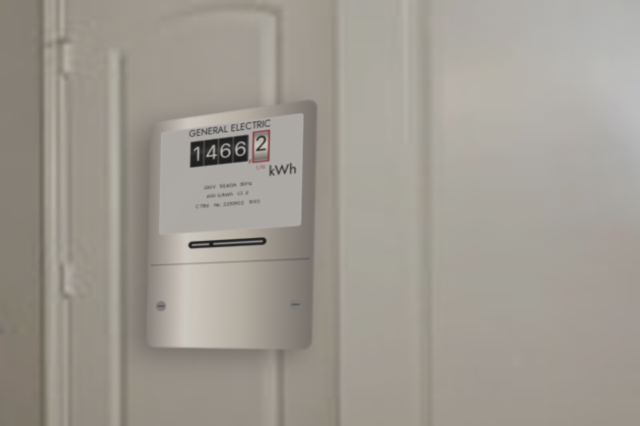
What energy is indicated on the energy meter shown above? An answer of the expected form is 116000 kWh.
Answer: 1466.2 kWh
